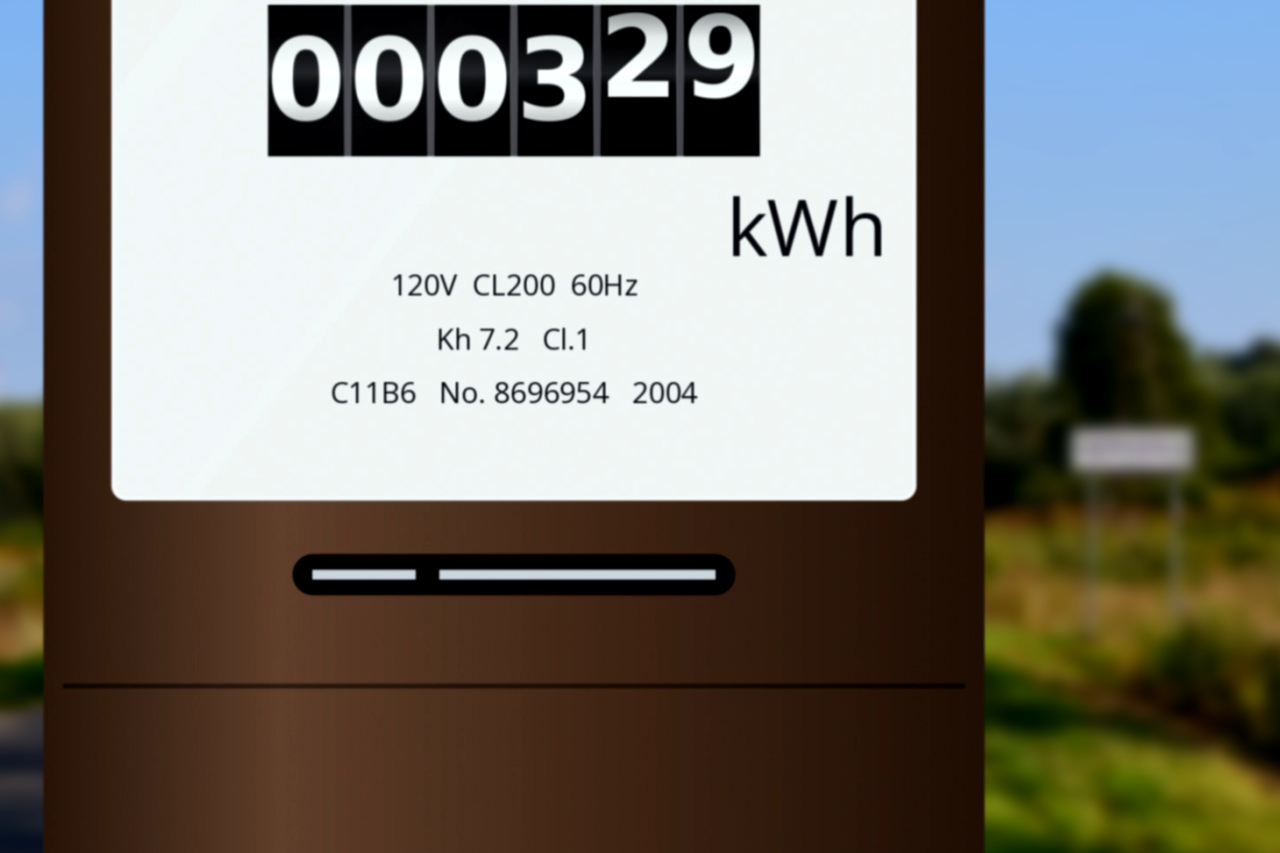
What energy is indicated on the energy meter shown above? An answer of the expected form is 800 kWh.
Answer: 329 kWh
